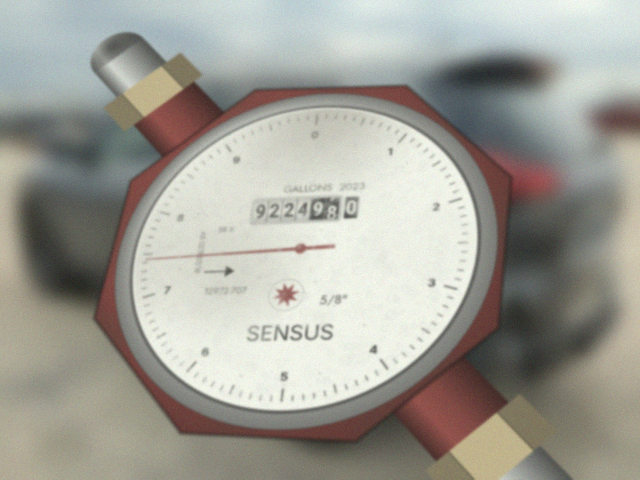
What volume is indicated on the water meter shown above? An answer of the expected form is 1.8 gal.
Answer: 9224977.4 gal
